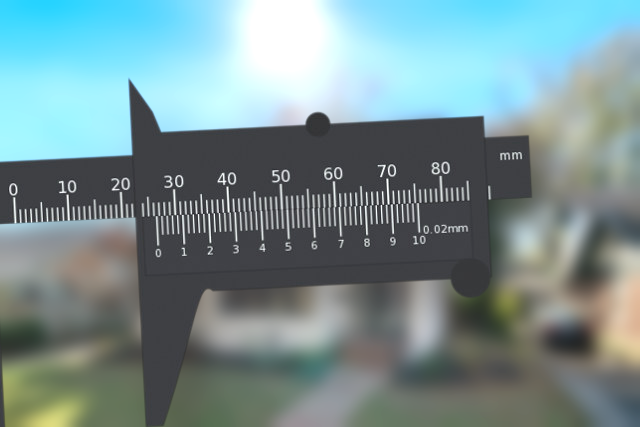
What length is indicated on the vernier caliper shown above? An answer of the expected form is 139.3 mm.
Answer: 26.5 mm
